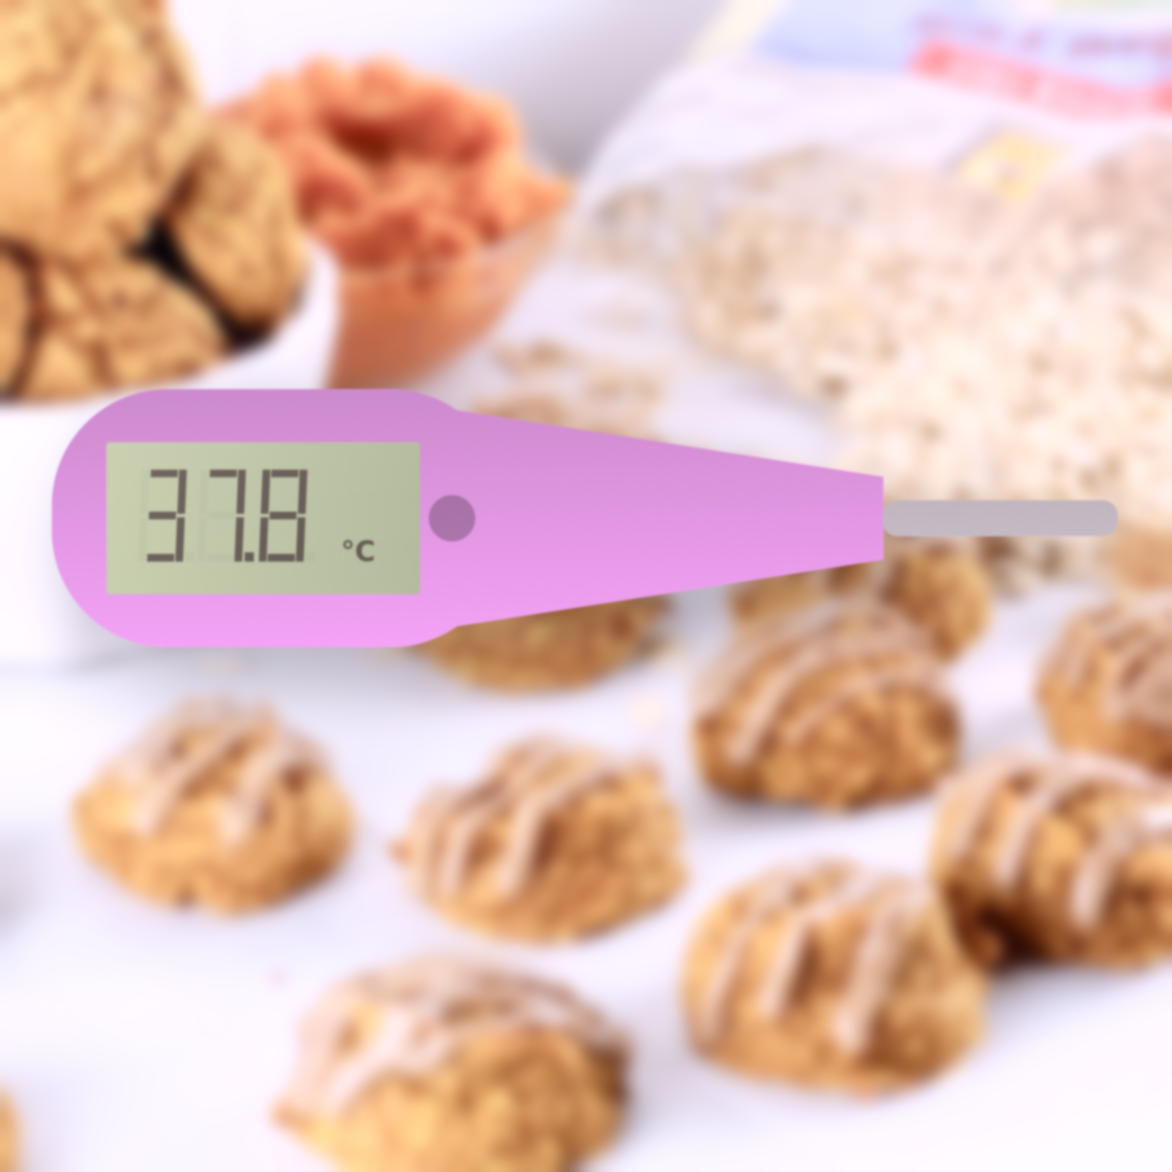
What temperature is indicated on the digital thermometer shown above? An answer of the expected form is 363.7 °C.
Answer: 37.8 °C
